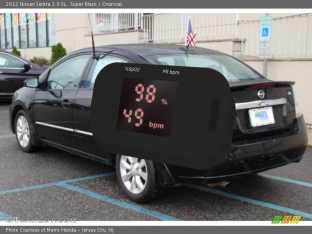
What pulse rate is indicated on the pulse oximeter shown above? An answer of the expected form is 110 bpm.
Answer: 49 bpm
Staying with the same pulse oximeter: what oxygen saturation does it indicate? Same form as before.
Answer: 98 %
